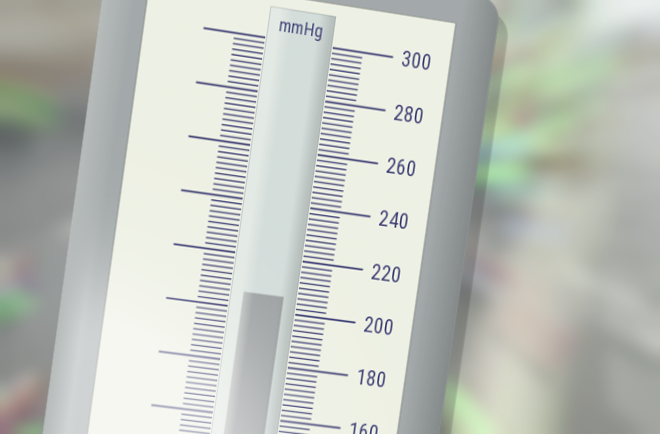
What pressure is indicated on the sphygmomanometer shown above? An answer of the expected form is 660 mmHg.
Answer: 206 mmHg
